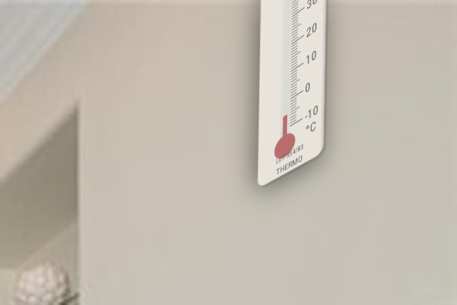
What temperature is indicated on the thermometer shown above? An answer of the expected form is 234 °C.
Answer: -5 °C
